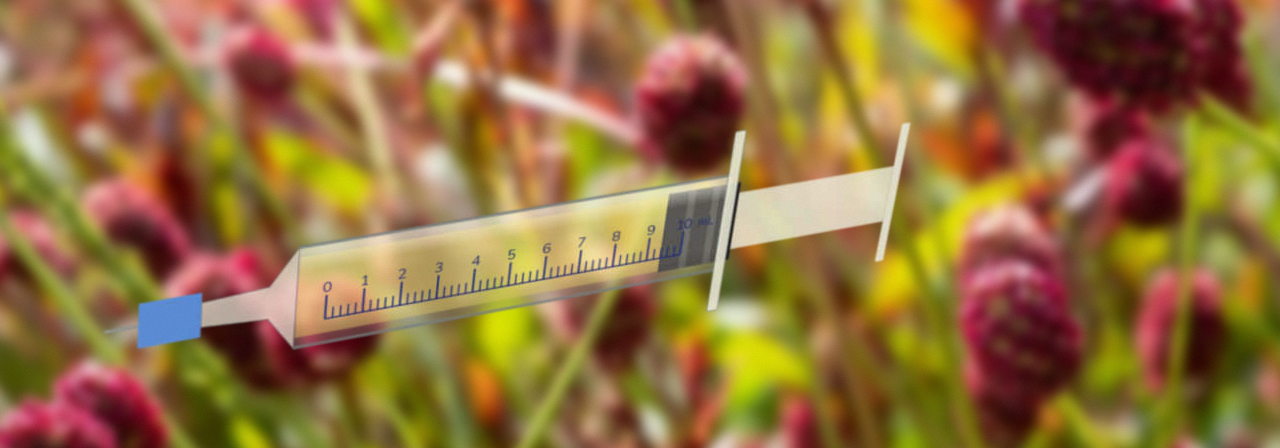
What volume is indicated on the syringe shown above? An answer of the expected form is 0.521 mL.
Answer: 9.4 mL
